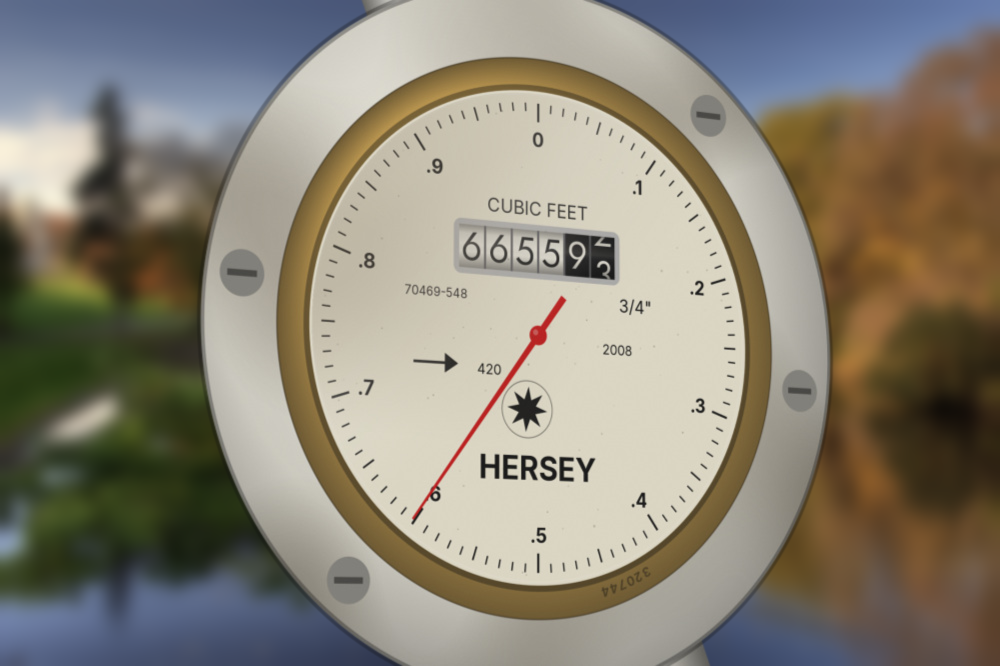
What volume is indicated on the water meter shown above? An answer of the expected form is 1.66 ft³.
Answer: 665592.60 ft³
